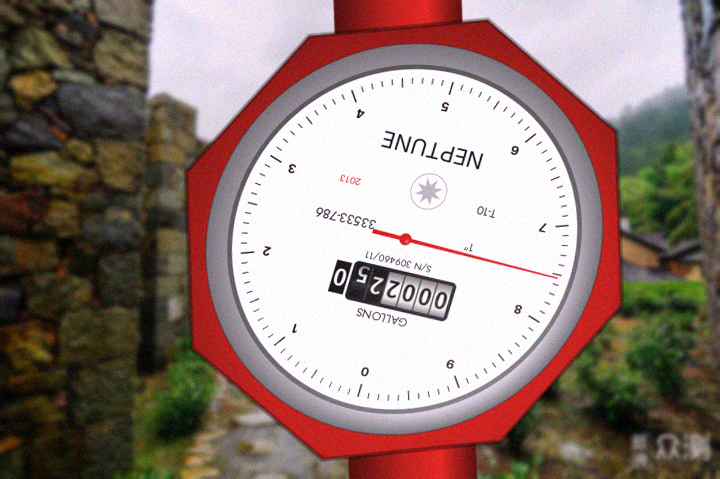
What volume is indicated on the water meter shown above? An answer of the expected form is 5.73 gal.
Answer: 2247.5 gal
